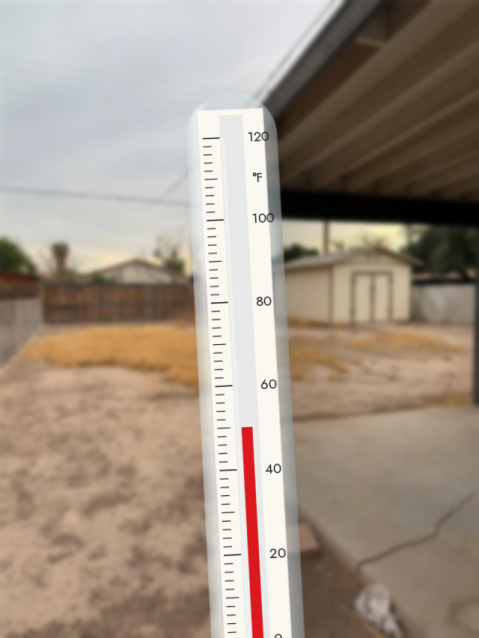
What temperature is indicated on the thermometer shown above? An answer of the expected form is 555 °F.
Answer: 50 °F
